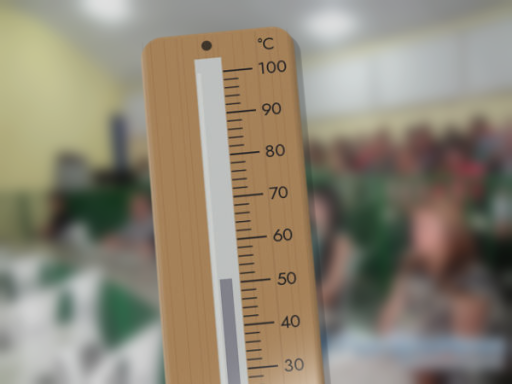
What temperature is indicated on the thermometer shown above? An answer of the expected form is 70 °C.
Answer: 51 °C
